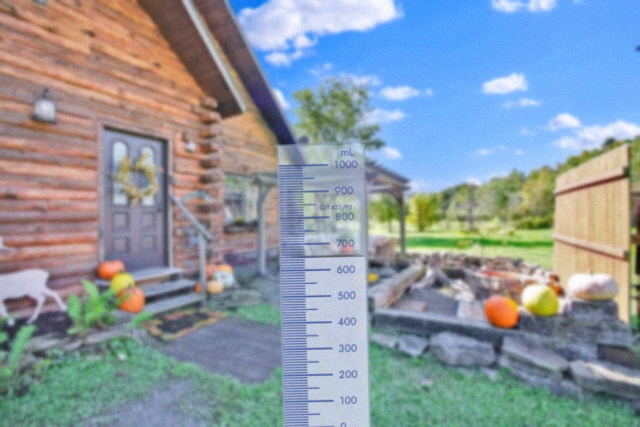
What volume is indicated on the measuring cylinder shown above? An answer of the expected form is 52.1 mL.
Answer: 650 mL
